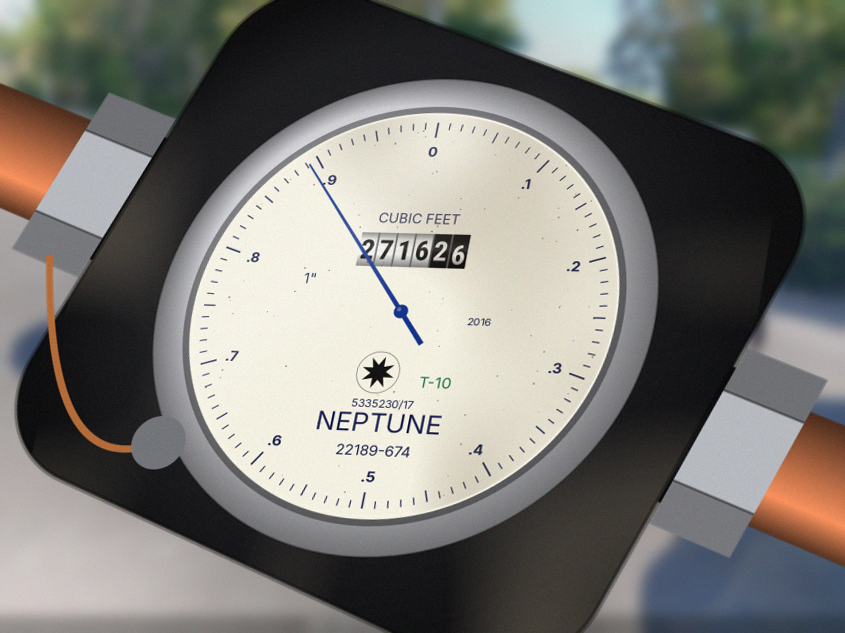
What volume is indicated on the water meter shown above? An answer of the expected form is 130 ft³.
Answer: 271625.89 ft³
